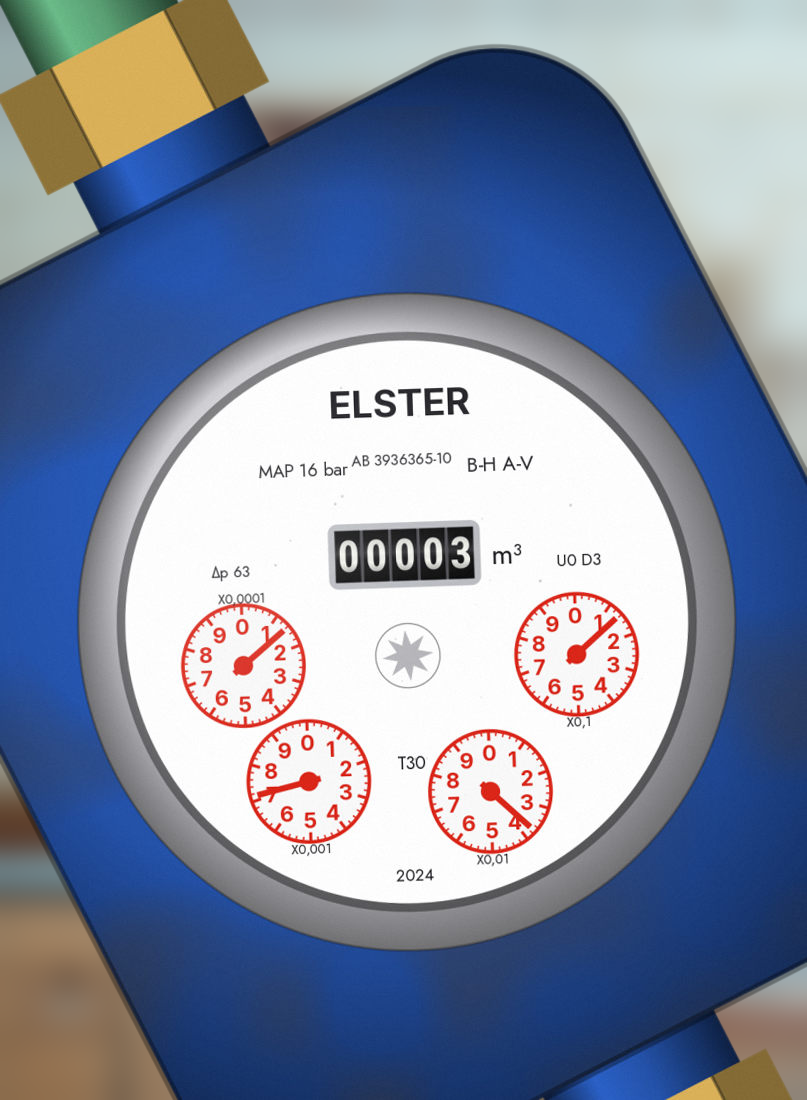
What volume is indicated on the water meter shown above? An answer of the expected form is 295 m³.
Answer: 3.1371 m³
